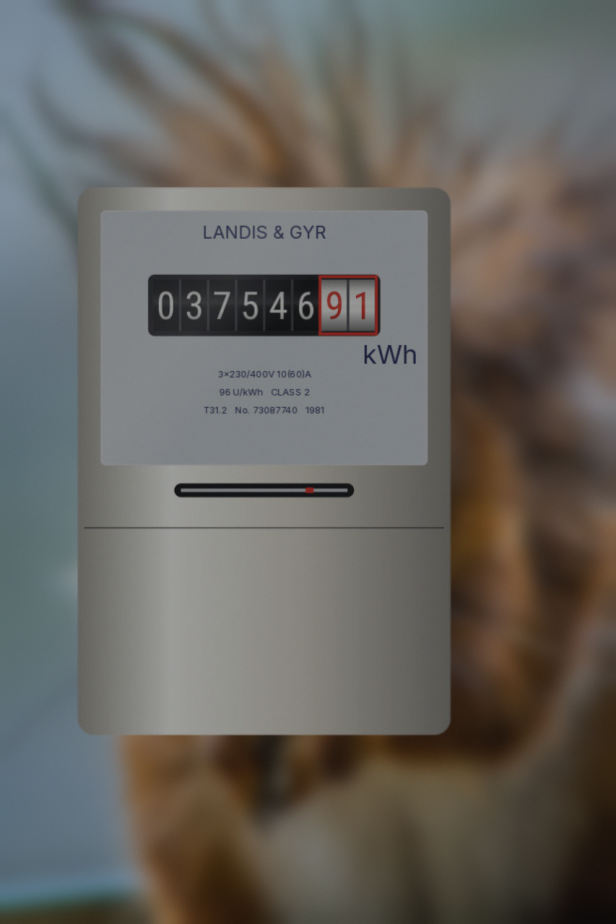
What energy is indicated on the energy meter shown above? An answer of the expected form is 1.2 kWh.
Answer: 37546.91 kWh
